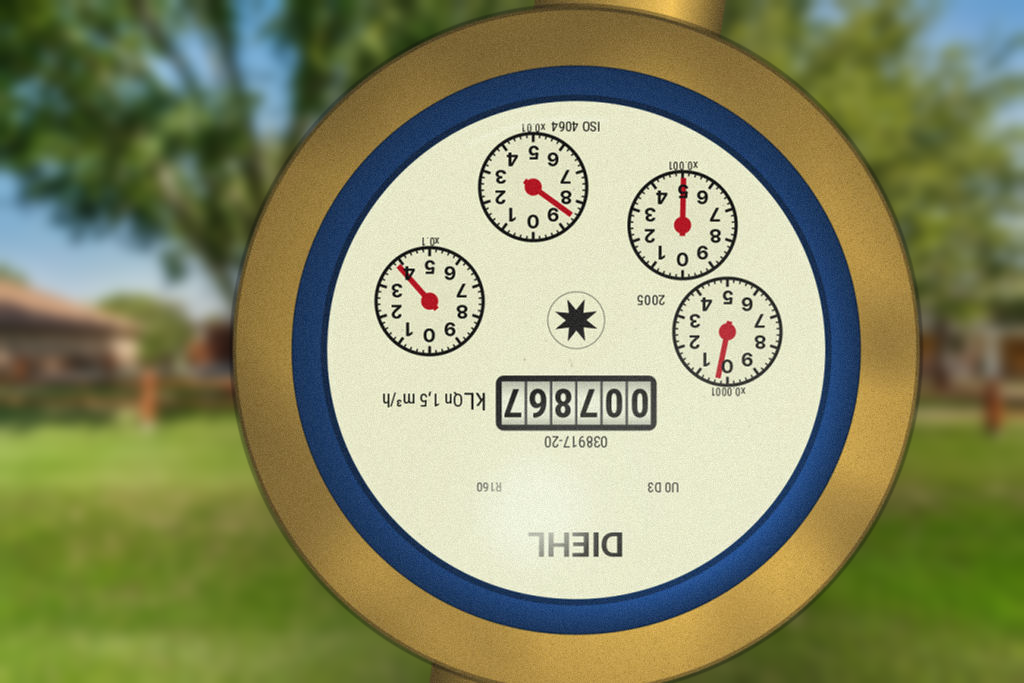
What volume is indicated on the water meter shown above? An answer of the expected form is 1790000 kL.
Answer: 7867.3850 kL
